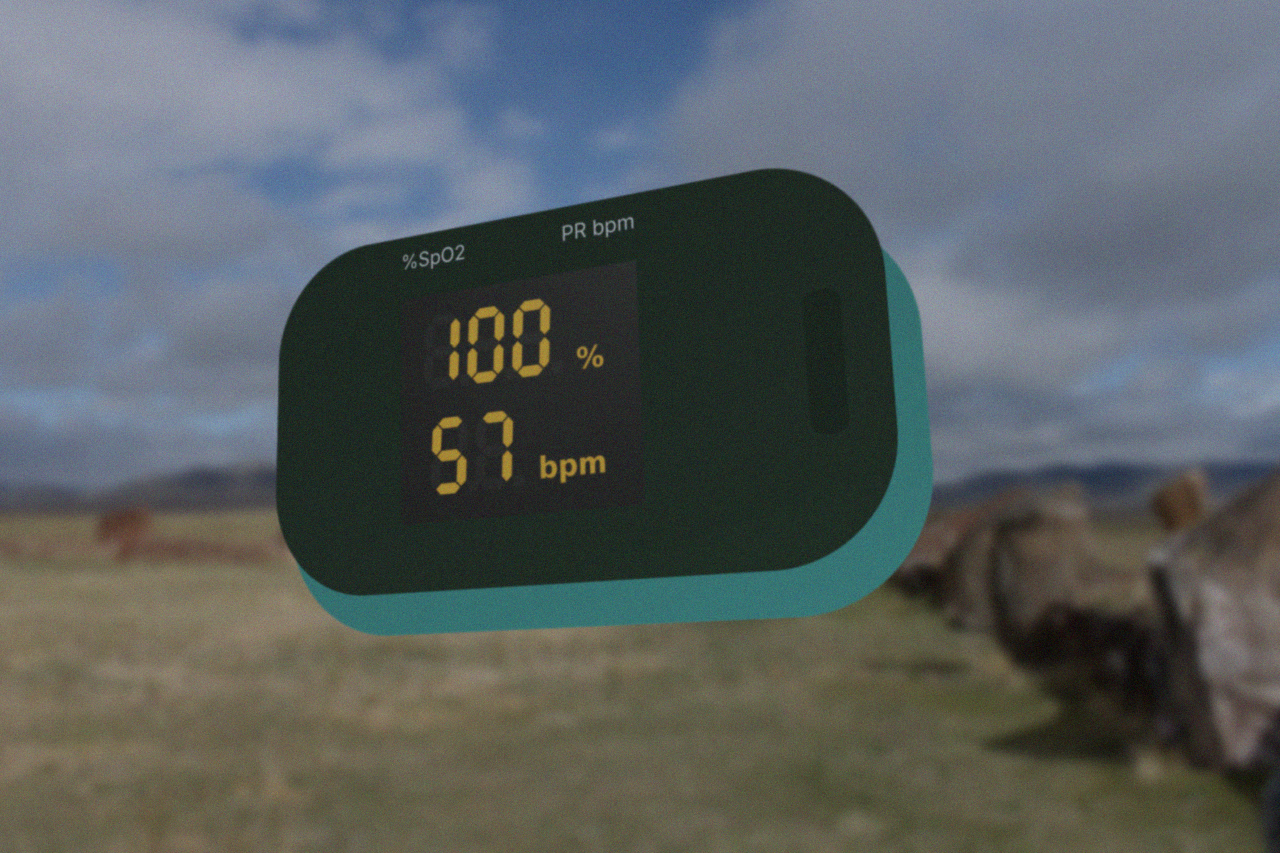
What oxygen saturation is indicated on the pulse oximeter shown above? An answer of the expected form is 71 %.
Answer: 100 %
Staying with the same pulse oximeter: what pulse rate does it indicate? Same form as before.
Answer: 57 bpm
